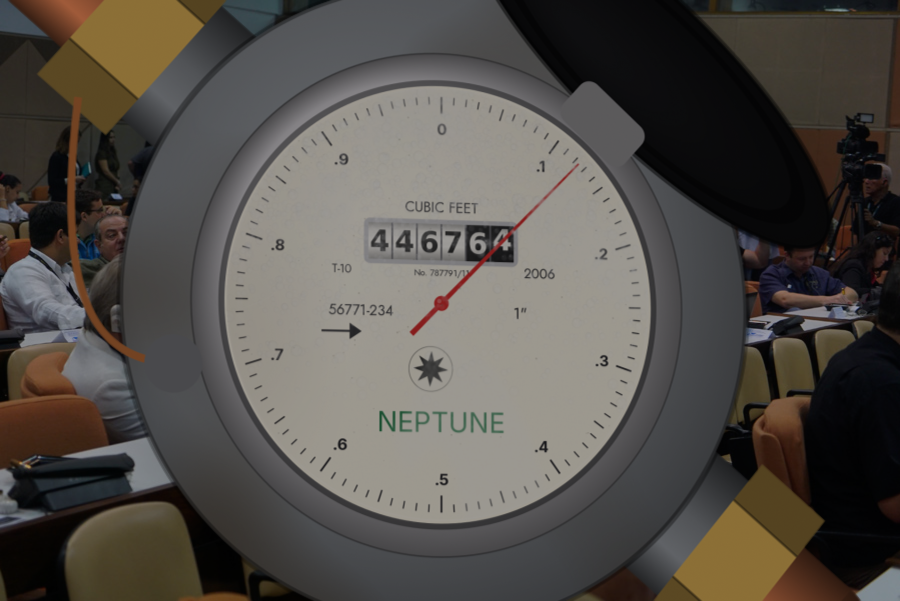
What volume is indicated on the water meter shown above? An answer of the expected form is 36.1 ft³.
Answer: 446764.12 ft³
